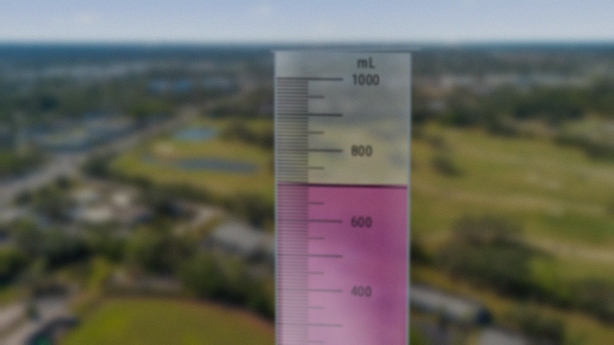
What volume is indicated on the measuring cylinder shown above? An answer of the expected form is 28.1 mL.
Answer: 700 mL
